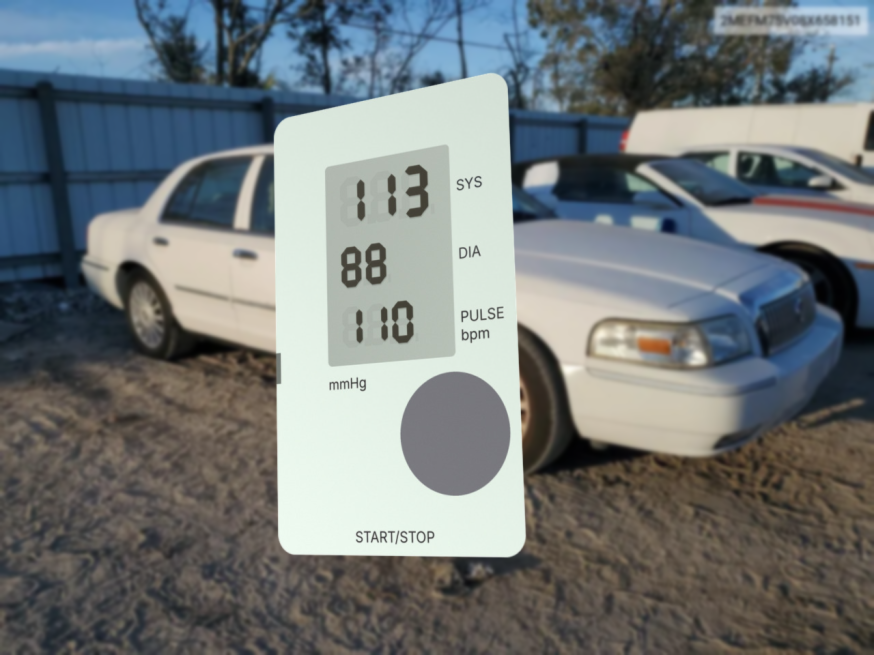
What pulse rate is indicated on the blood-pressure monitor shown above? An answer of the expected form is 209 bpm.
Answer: 110 bpm
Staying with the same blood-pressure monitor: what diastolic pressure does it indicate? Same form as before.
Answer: 88 mmHg
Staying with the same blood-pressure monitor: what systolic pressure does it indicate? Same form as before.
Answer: 113 mmHg
